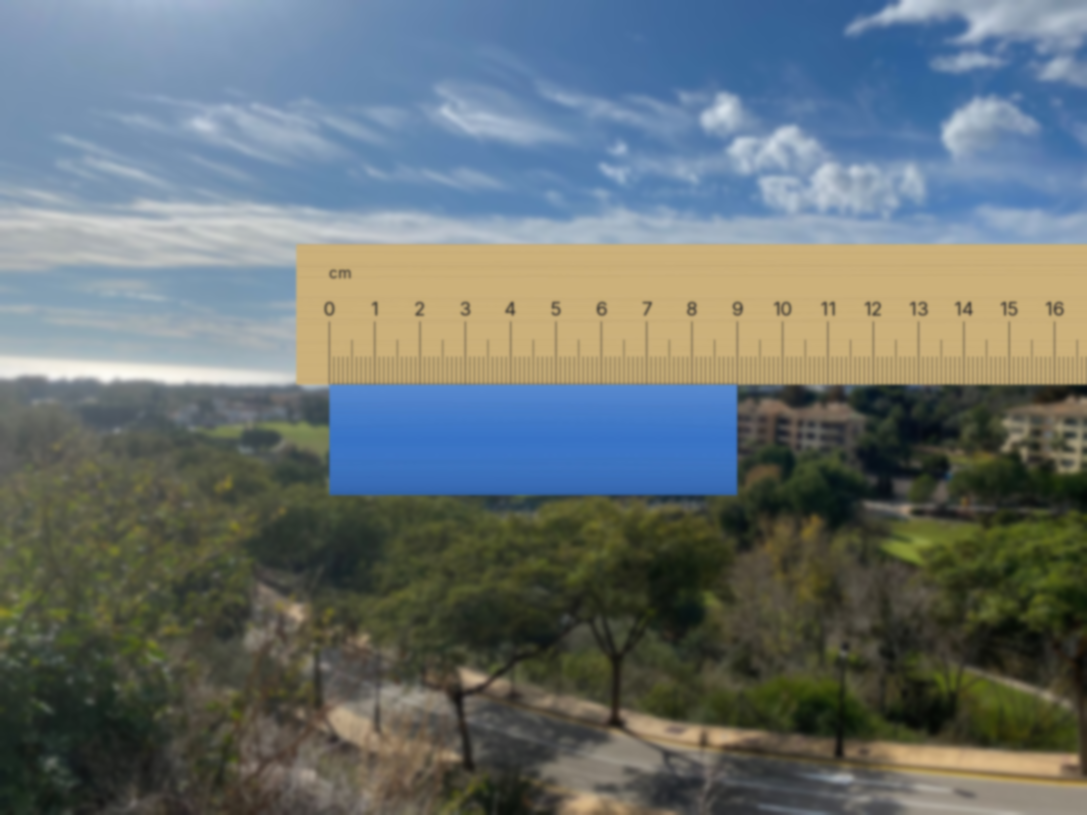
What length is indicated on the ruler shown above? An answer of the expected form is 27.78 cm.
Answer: 9 cm
